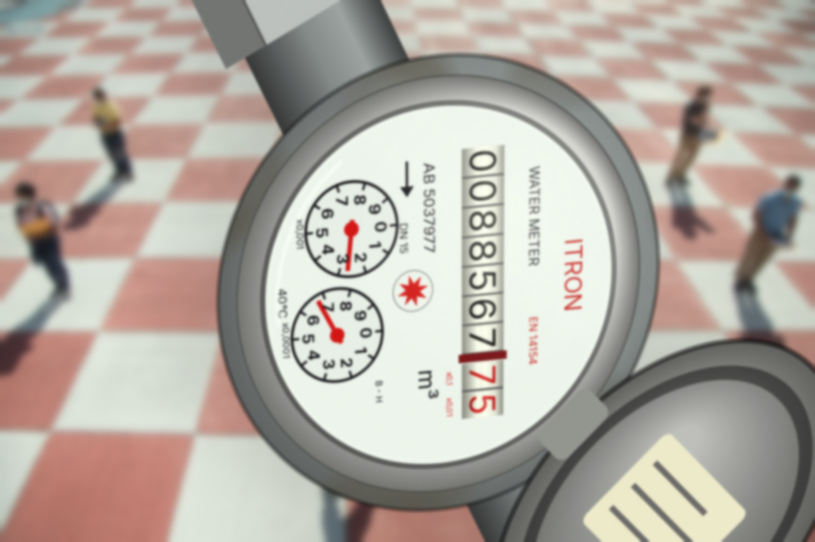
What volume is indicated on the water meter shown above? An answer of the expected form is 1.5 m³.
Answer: 88567.7526 m³
